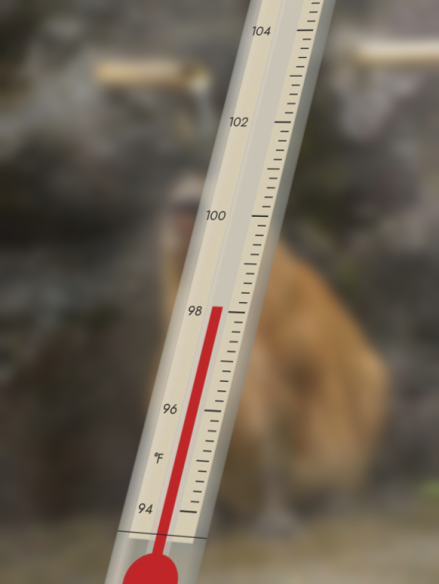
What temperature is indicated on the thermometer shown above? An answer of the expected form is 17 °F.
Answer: 98.1 °F
